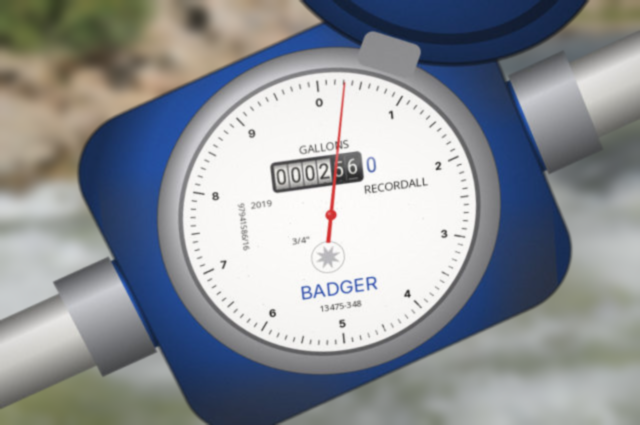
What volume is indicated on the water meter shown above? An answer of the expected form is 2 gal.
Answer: 2560.3 gal
